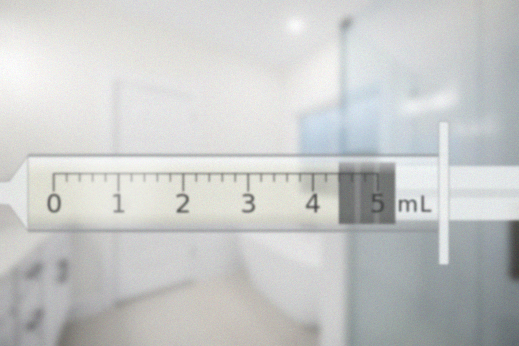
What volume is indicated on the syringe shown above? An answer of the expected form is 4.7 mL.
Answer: 4.4 mL
